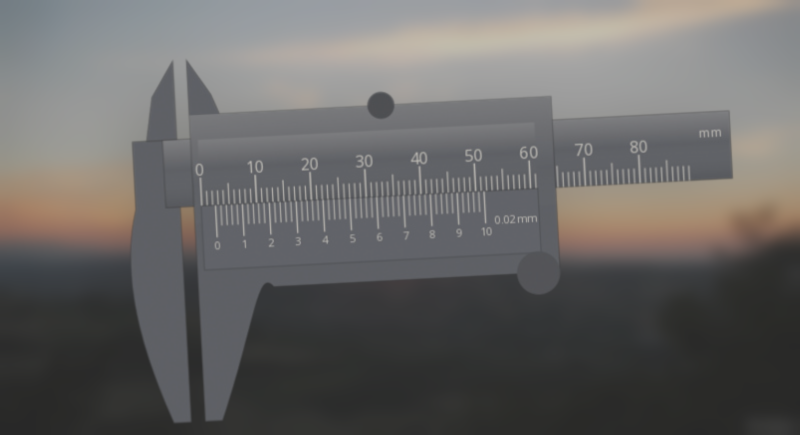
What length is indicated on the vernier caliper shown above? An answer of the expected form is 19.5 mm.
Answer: 2.5 mm
